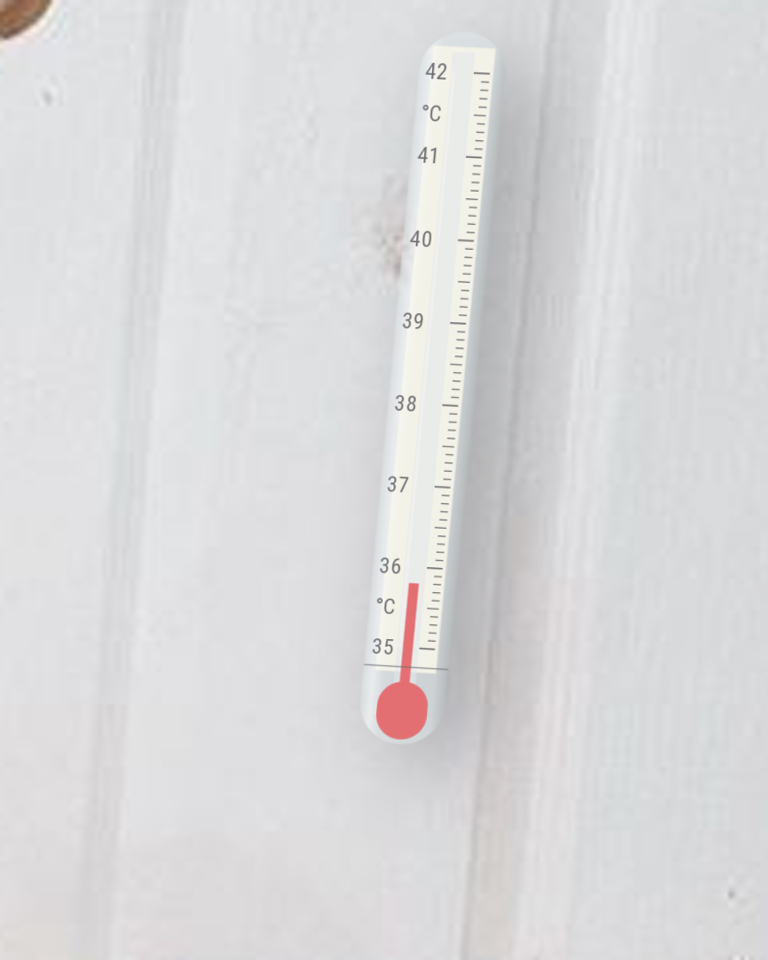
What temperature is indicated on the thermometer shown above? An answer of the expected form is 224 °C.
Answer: 35.8 °C
